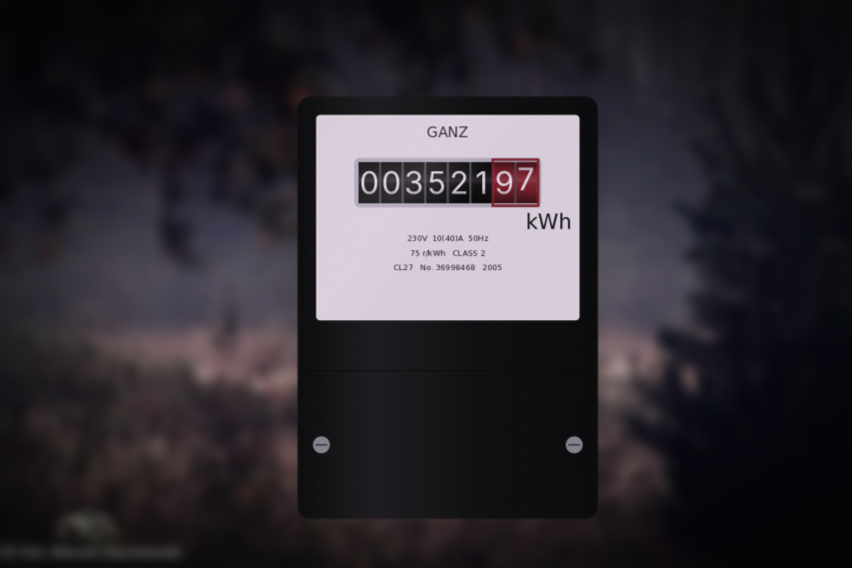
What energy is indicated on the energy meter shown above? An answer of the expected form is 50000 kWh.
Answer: 3521.97 kWh
